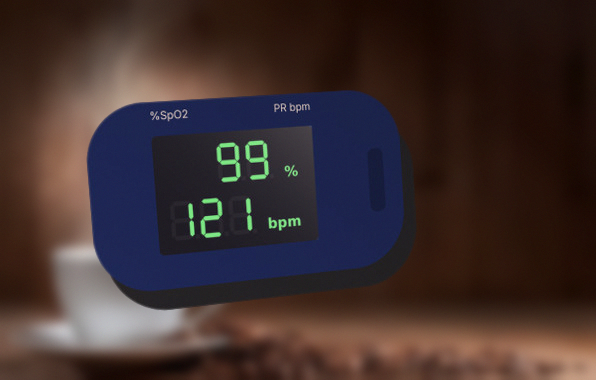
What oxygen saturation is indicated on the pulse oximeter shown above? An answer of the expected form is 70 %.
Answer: 99 %
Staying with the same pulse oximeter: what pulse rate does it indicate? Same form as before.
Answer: 121 bpm
